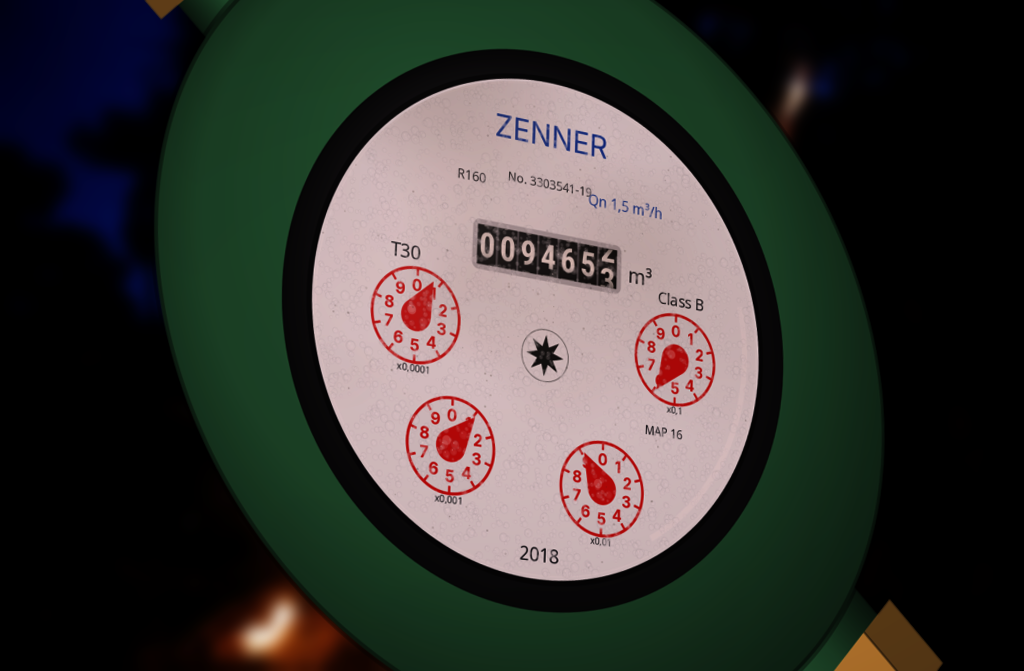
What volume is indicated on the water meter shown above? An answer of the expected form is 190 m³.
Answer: 94652.5910 m³
